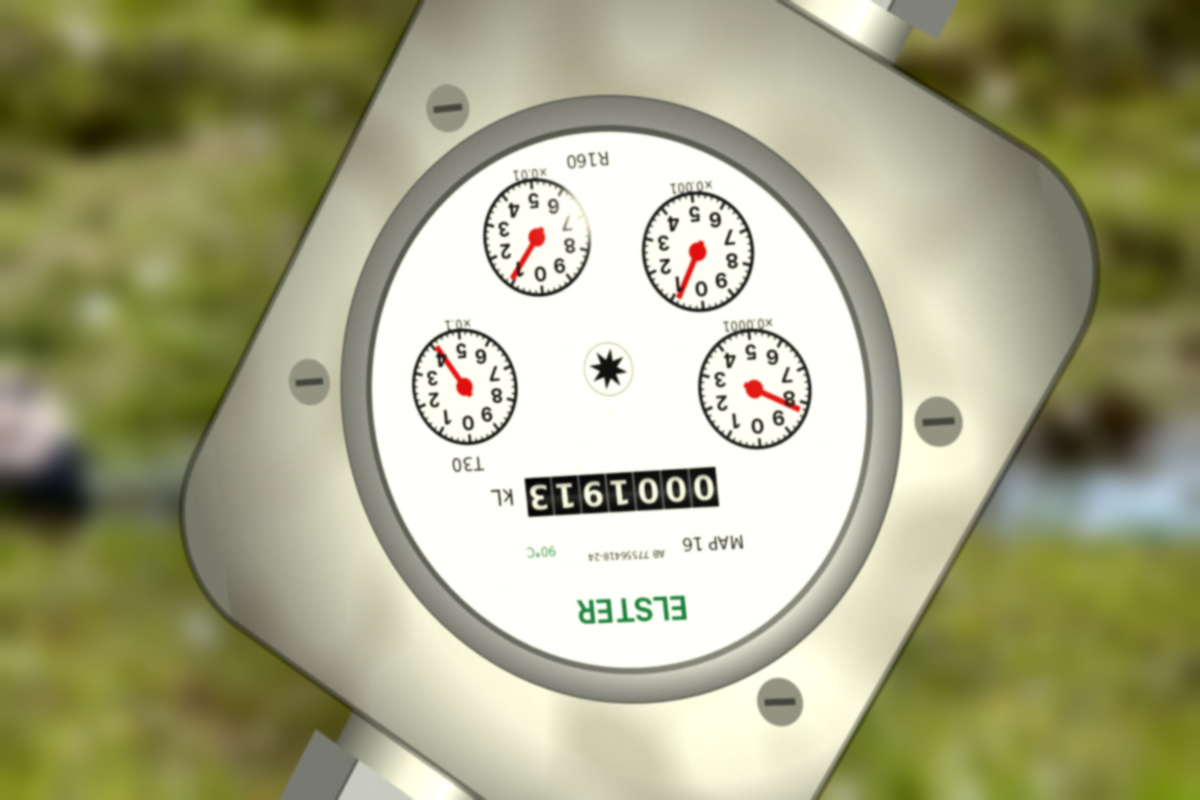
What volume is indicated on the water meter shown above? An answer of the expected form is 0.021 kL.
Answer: 1913.4108 kL
